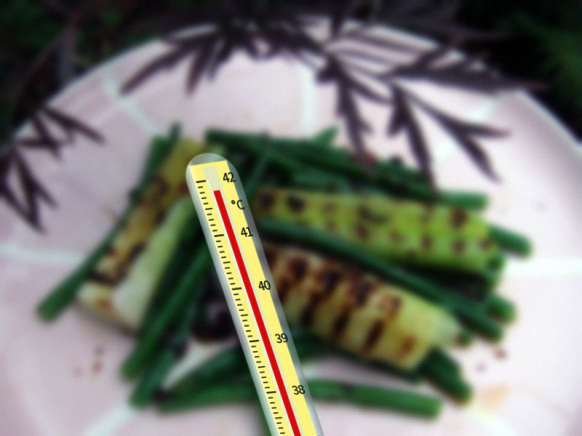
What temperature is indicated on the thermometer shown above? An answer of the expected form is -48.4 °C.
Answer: 41.8 °C
